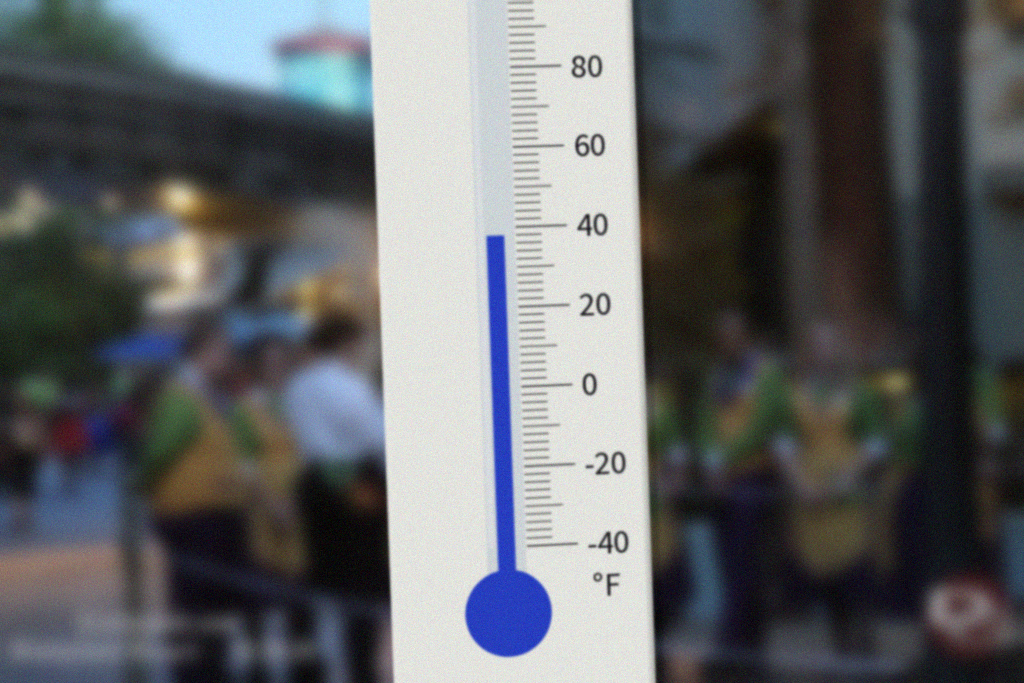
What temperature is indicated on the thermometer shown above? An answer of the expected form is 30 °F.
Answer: 38 °F
